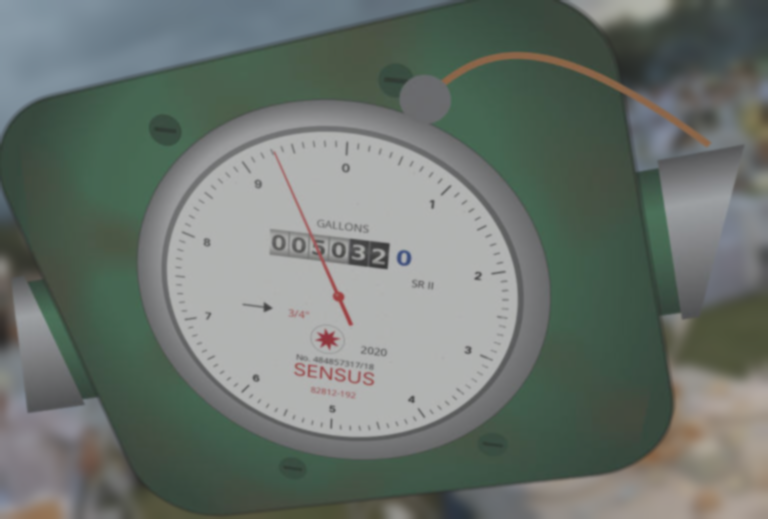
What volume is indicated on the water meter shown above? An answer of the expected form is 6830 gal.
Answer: 50319.3 gal
